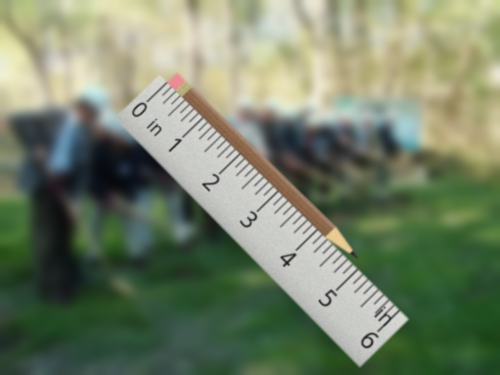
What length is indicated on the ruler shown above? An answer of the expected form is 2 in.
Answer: 4.875 in
